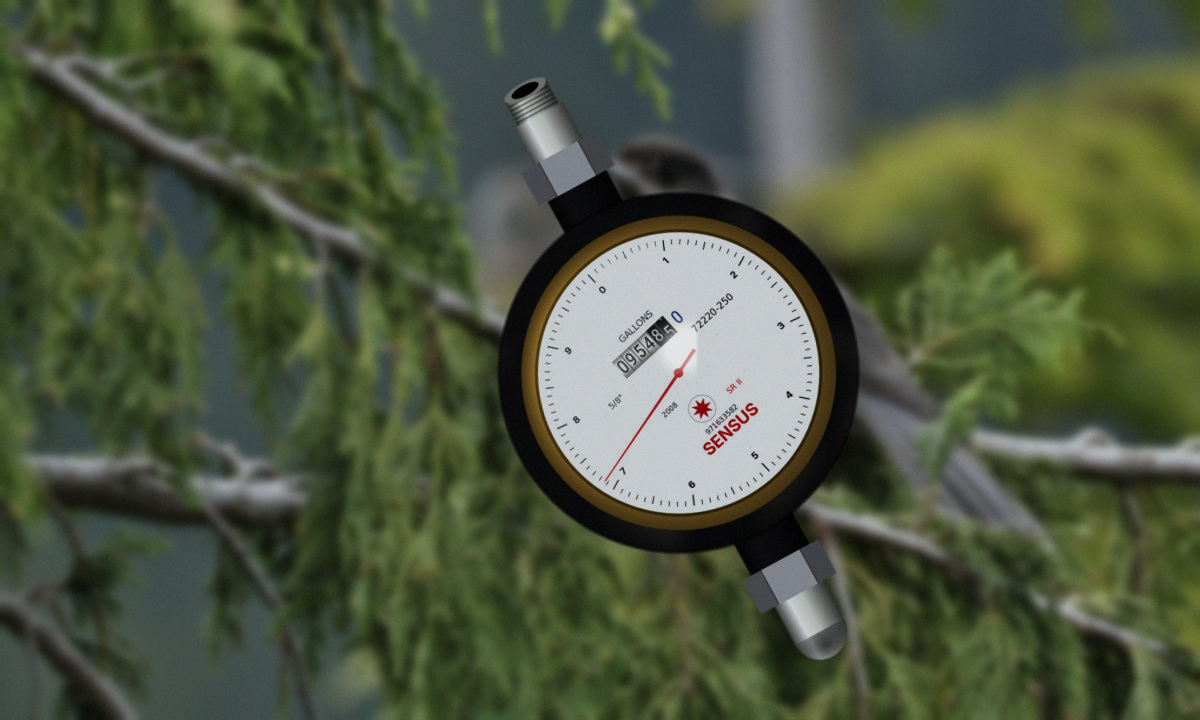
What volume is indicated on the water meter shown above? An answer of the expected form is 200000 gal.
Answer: 954847.1 gal
